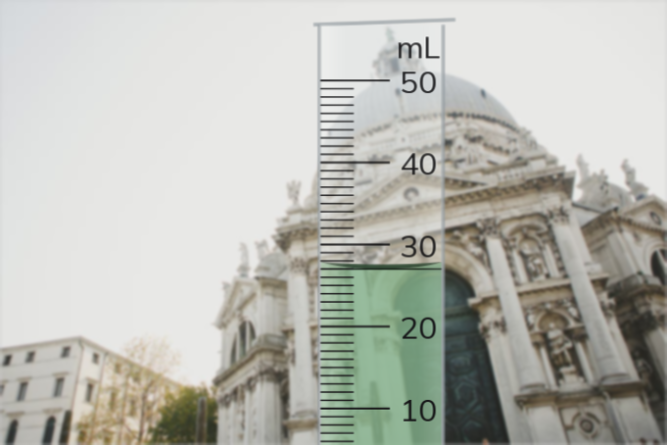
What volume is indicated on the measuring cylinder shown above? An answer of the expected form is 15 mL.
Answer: 27 mL
